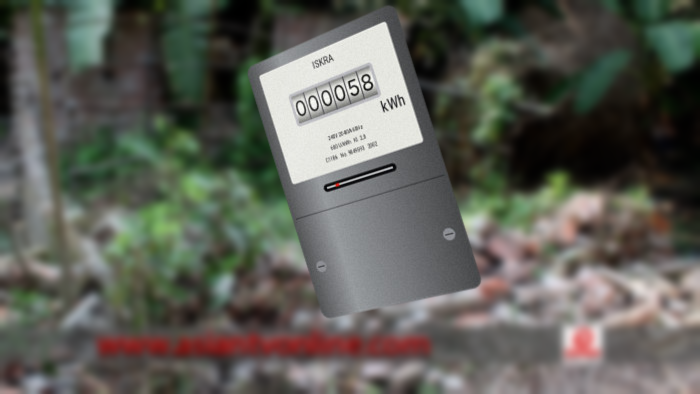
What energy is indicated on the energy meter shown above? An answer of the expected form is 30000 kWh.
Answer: 58 kWh
